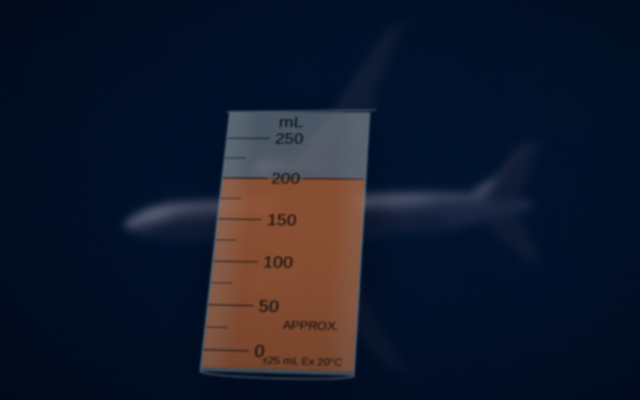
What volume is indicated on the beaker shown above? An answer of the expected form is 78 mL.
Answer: 200 mL
